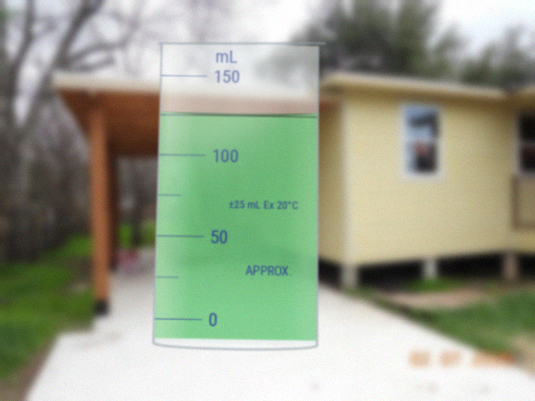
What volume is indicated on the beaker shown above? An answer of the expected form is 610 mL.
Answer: 125 mL
